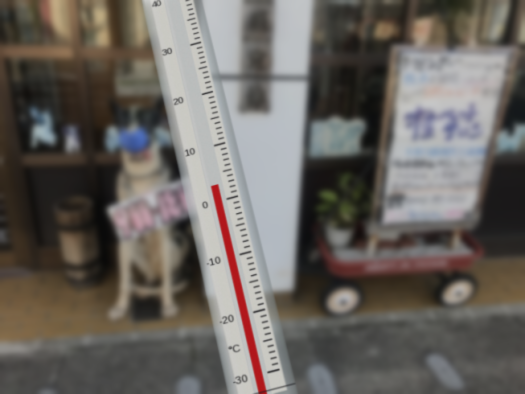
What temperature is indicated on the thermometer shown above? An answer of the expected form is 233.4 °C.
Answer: 3 °C
